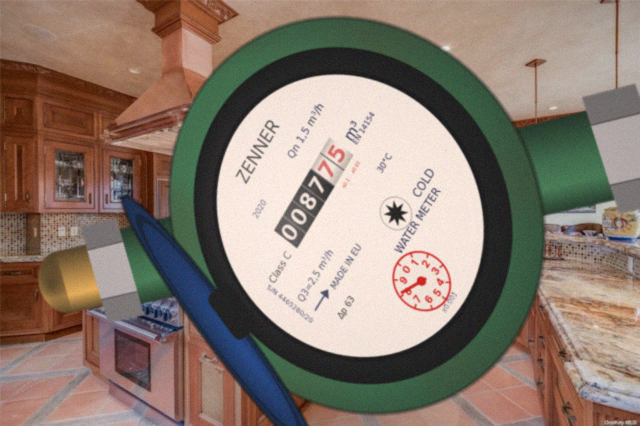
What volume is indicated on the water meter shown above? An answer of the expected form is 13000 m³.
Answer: 87.758 m³
